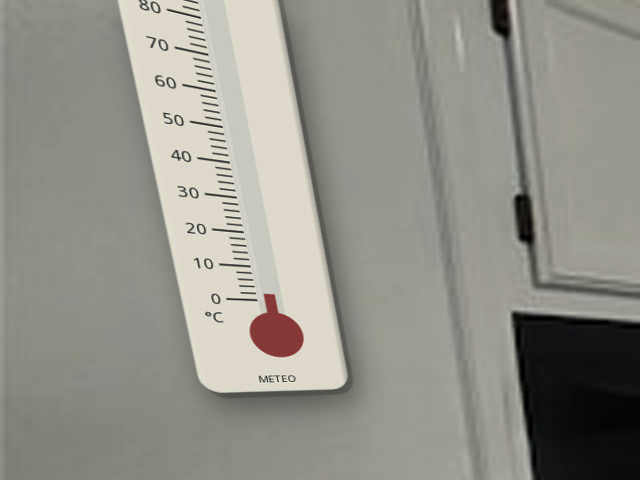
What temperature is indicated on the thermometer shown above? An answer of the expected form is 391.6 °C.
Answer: 2 °C
